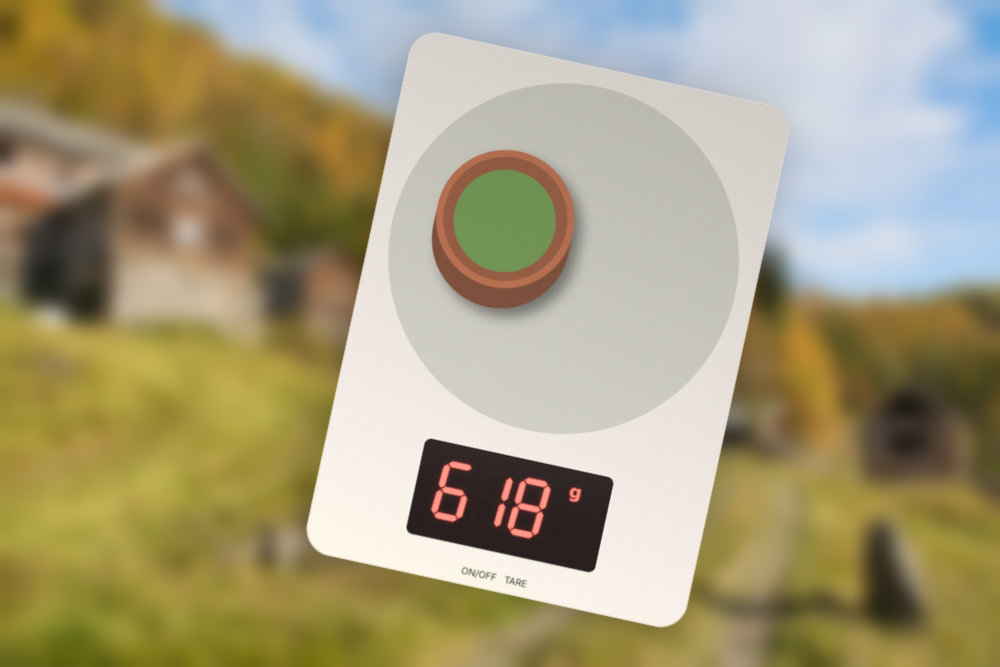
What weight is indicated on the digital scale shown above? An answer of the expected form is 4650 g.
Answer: 618 g
